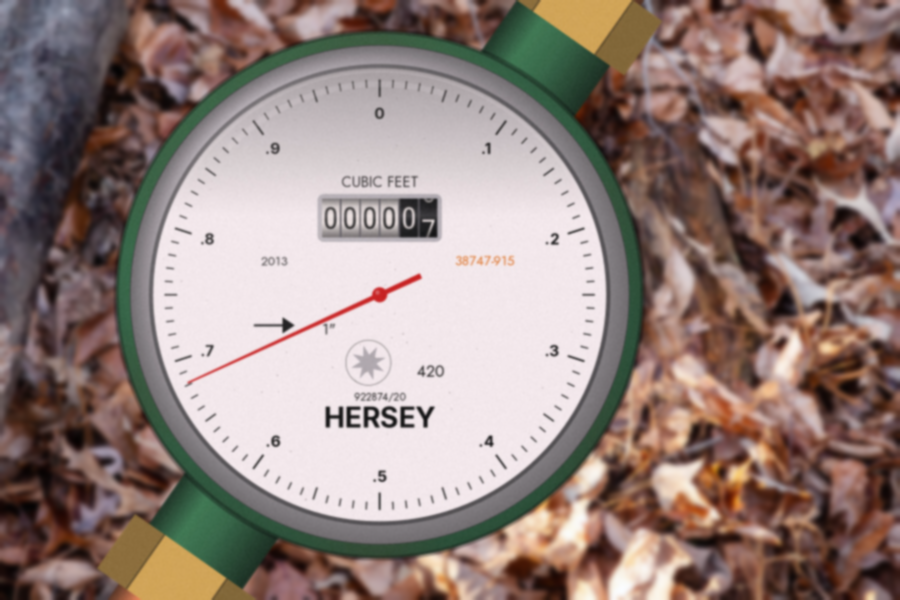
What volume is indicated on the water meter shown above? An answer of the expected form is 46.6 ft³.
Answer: 6.68 ft³
